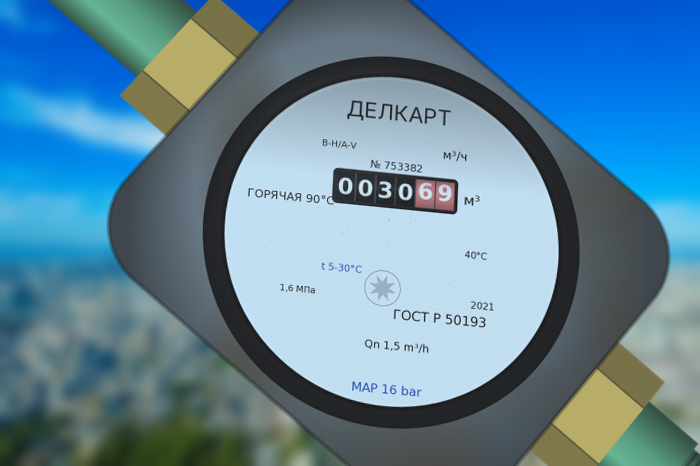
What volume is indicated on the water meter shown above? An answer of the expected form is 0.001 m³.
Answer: 30.69 m³
